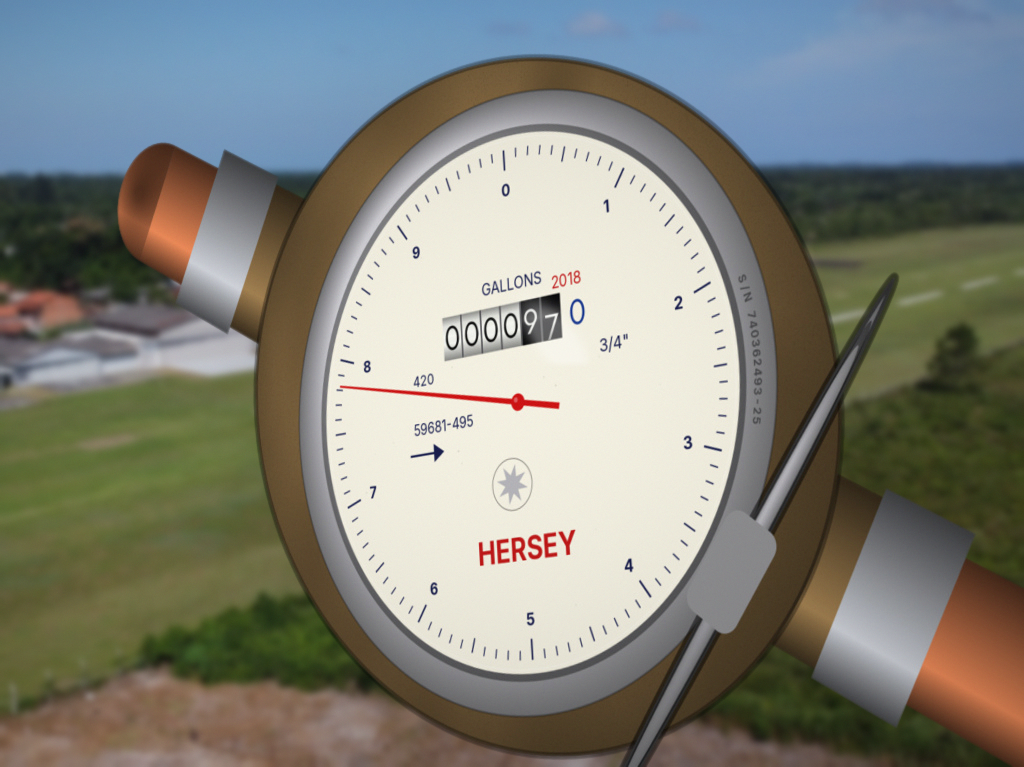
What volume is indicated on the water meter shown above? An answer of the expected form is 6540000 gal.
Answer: 967.8 gal
